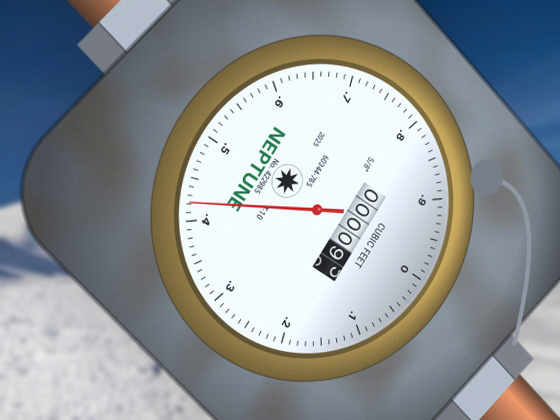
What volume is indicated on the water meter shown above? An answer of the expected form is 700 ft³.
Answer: 95.42 ft³
